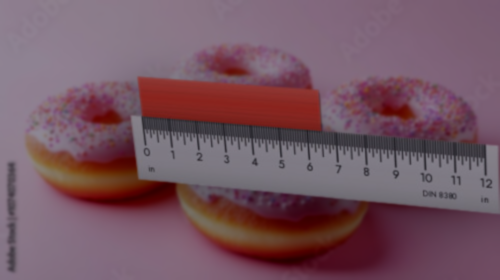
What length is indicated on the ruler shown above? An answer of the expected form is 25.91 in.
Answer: 6.5 in
